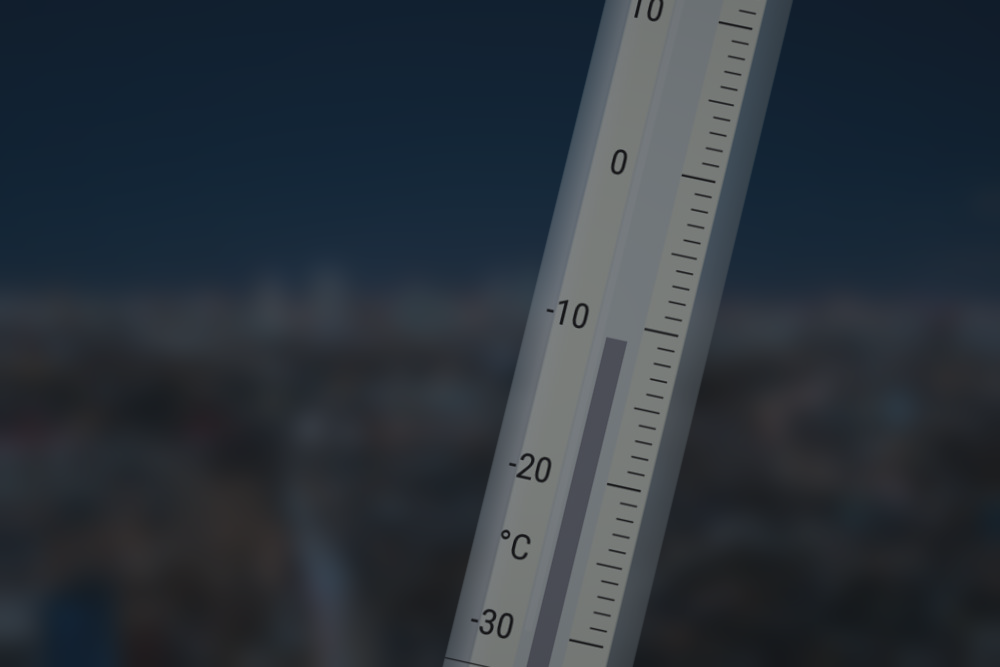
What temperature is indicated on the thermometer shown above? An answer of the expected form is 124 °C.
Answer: -11 °C
